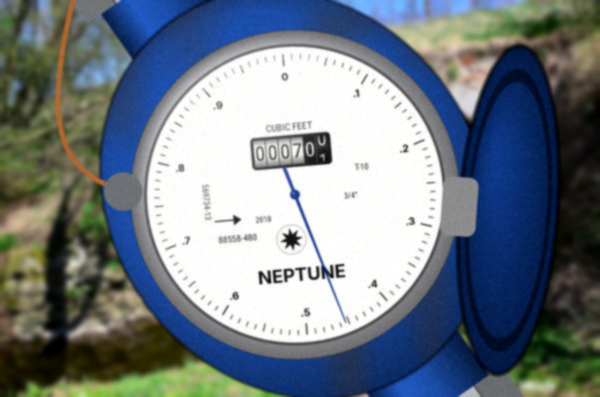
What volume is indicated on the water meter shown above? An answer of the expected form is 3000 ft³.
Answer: 700.45 ft³
